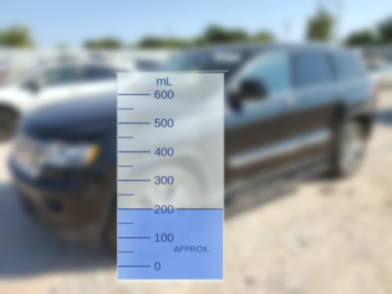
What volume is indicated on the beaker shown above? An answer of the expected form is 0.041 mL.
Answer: 200 mL
